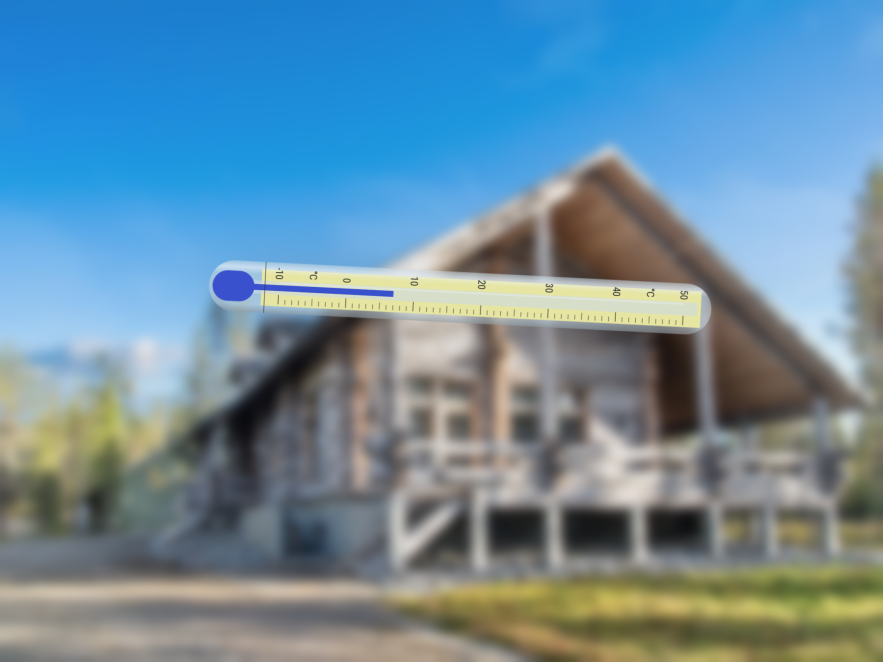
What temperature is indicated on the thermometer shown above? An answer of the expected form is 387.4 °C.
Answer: 7 °C
